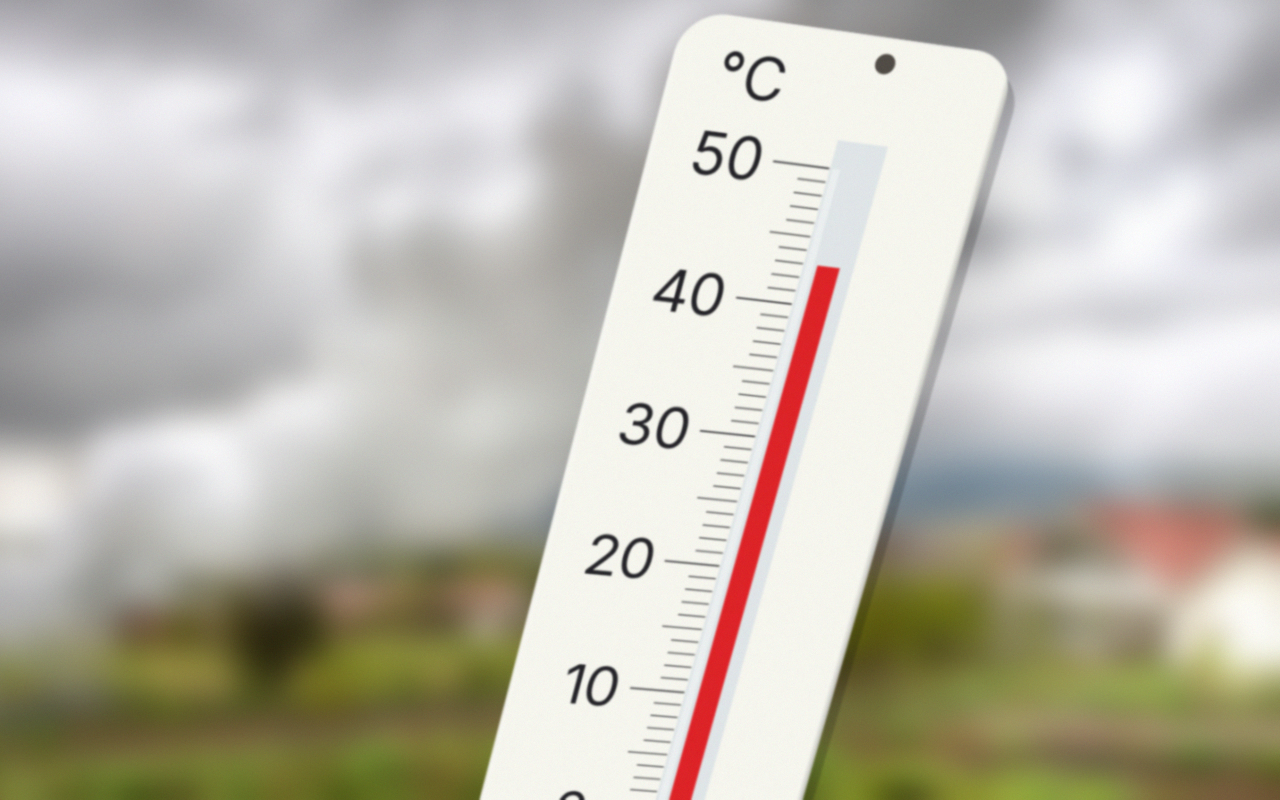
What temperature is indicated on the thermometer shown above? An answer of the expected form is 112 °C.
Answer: 43 °C
